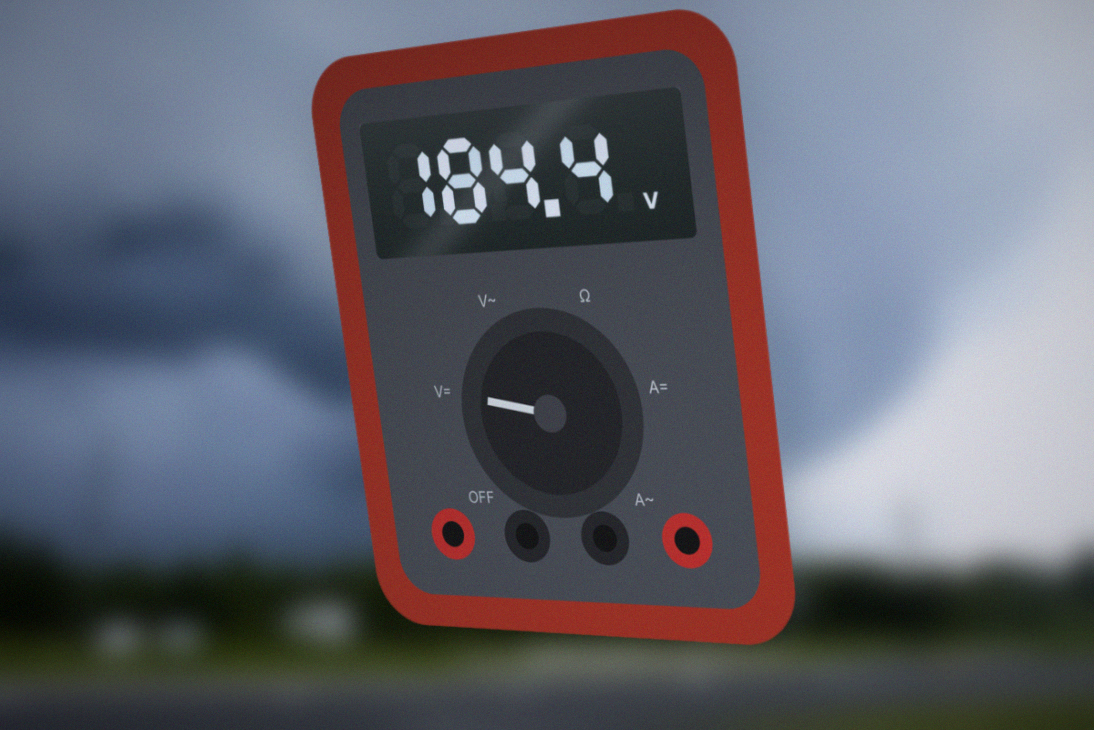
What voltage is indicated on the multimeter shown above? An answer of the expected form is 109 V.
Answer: 184.4 V
